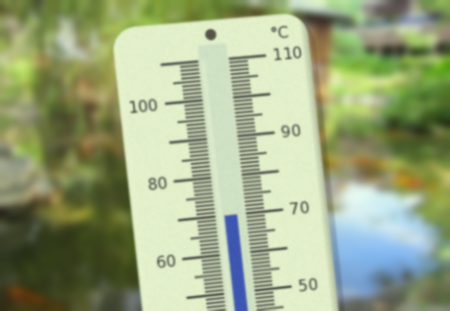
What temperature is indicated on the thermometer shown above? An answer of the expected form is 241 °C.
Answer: 70 °C
